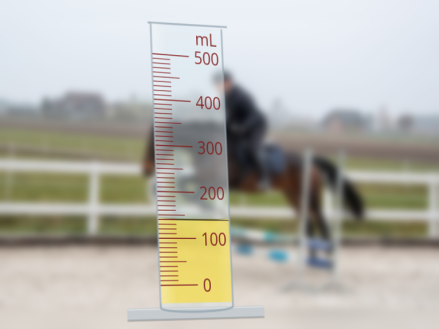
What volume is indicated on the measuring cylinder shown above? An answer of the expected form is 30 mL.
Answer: 140 mL
